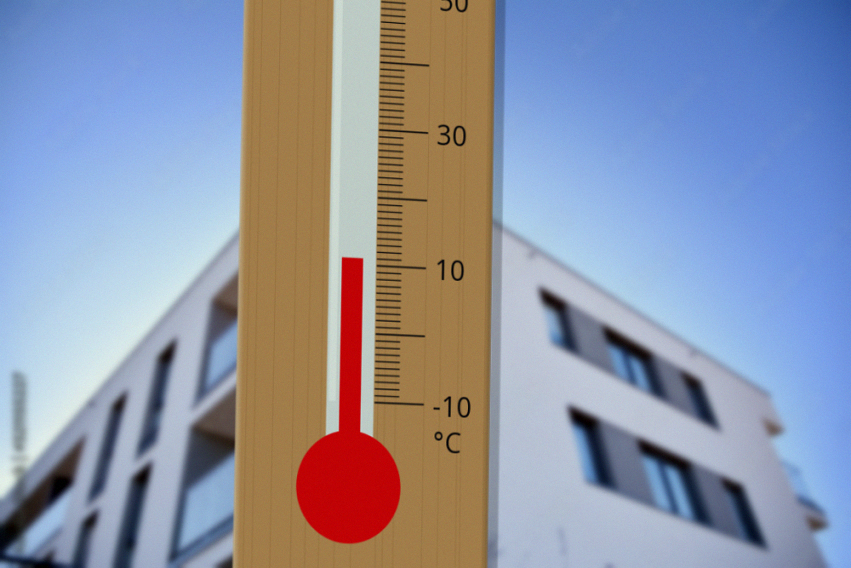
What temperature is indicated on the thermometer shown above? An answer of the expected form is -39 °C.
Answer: 11 °C
